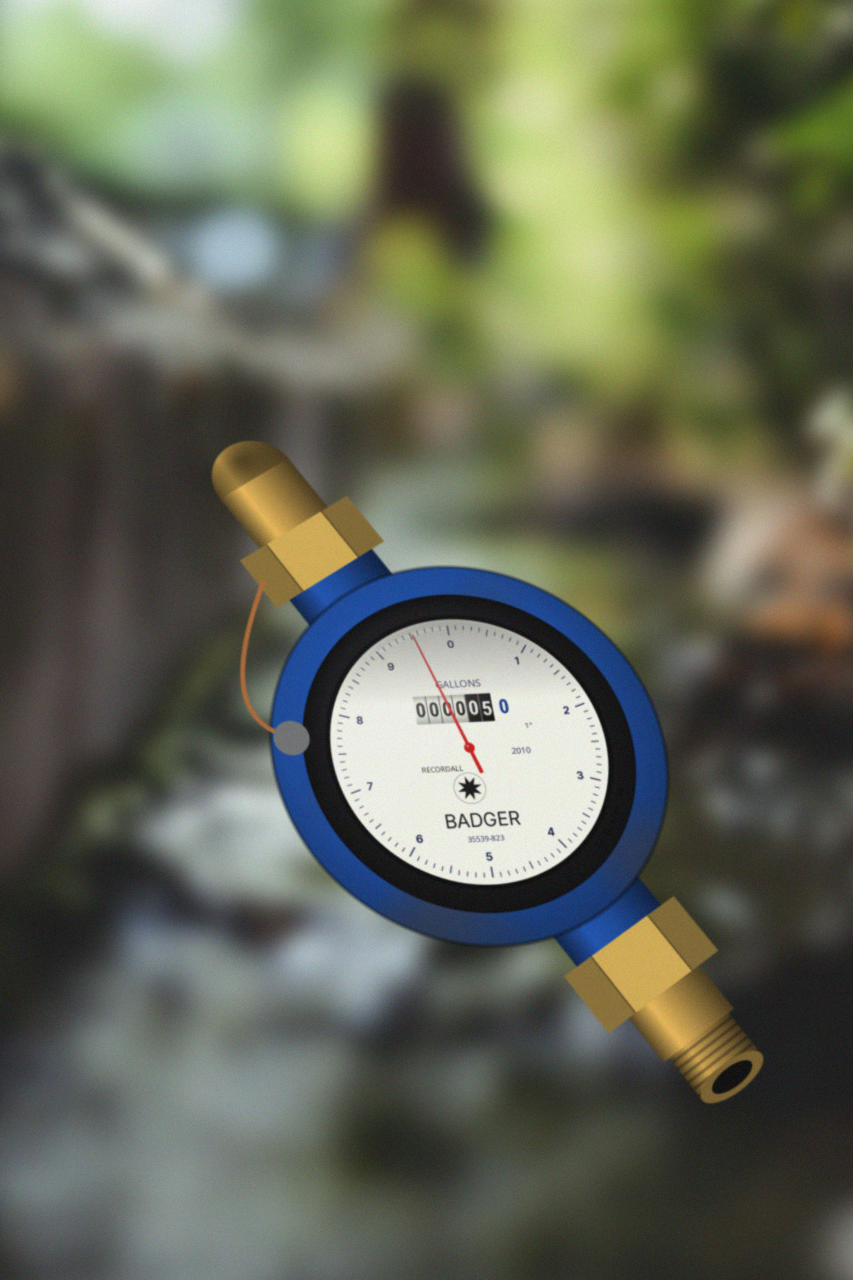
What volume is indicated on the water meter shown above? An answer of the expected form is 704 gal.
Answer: 49.5 gal
